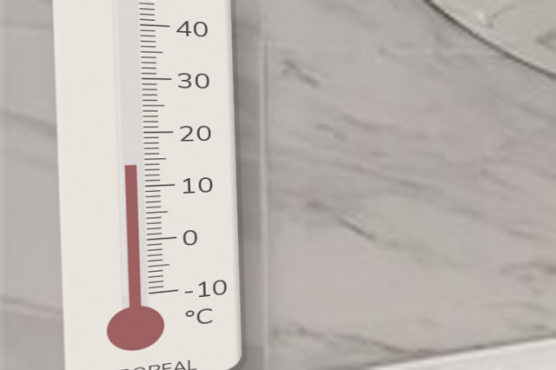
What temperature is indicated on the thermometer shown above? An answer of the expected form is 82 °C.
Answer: 14 °C
